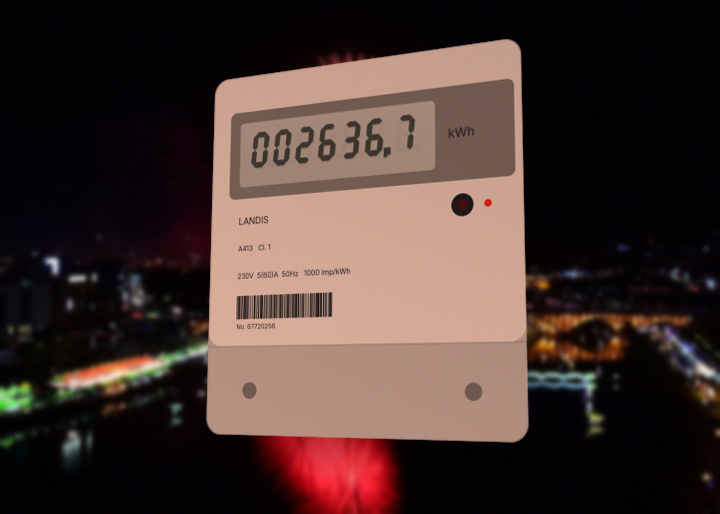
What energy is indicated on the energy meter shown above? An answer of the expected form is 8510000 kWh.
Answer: 2636.7 kWh
